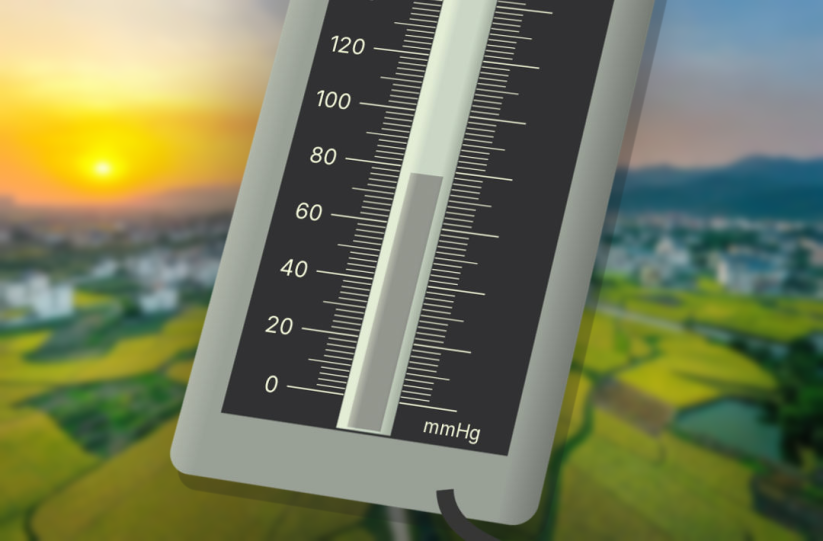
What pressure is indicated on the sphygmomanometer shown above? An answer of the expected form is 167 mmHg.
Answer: 78 mmHg
